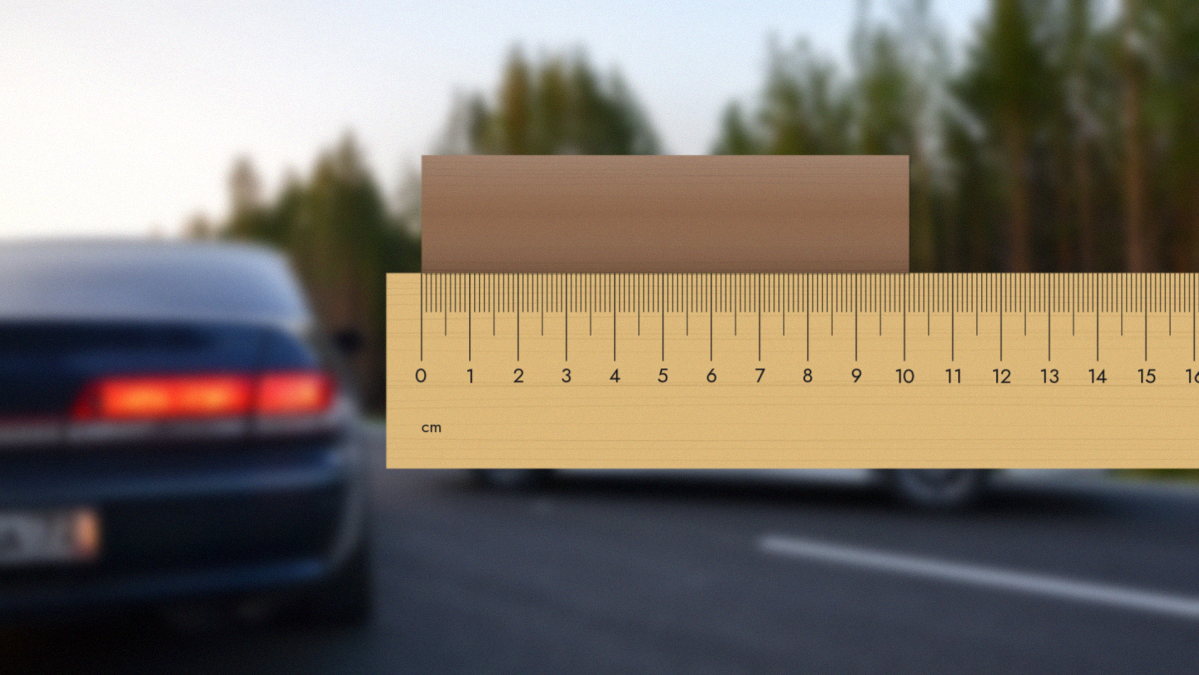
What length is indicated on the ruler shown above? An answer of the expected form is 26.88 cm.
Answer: 10.1 cm
